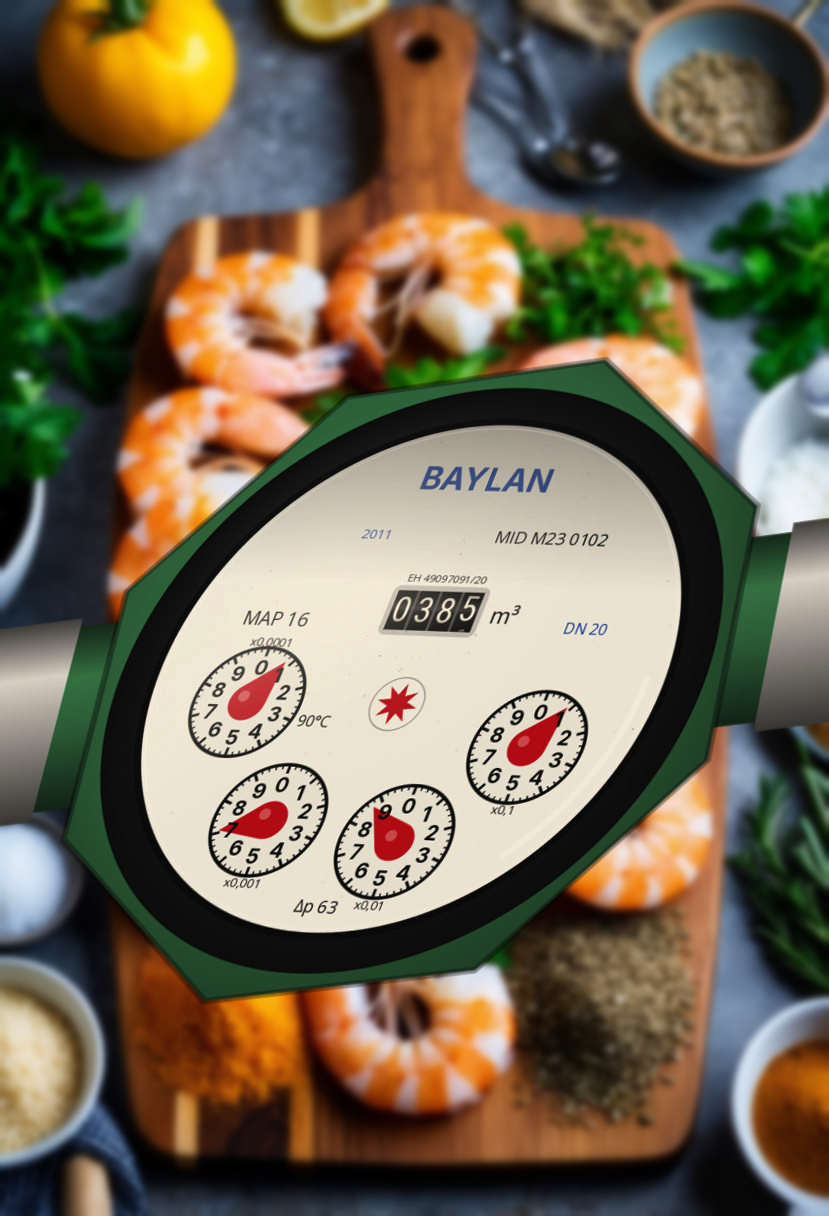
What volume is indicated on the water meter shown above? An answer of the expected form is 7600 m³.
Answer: 385.0870 m³
